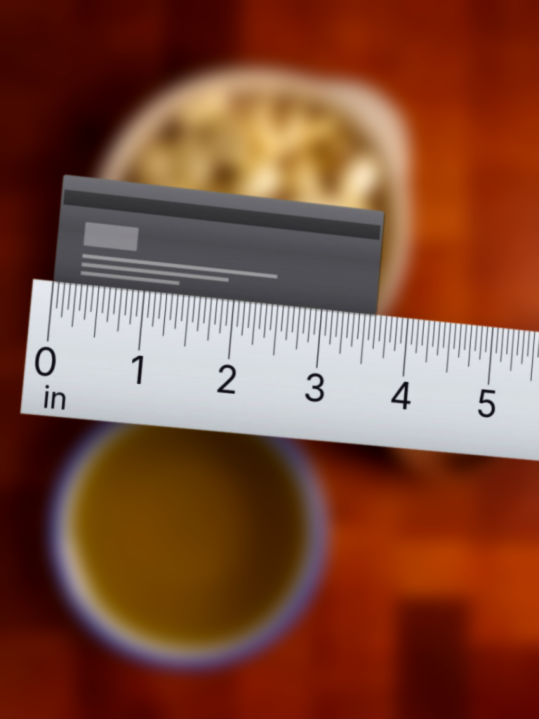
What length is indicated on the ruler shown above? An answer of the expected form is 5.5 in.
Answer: 3.625 in
